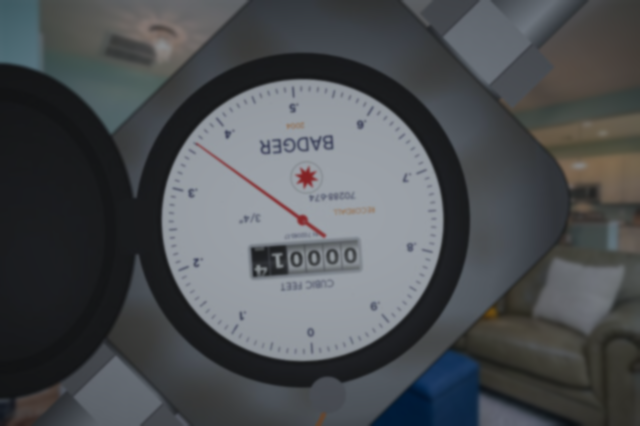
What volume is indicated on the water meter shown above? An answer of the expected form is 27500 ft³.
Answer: 14.36 ft³
